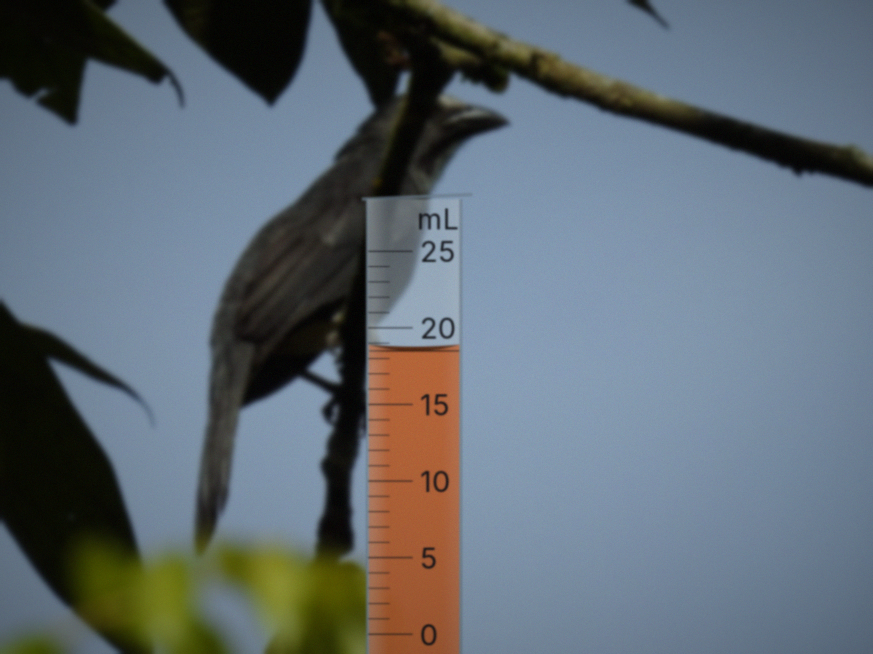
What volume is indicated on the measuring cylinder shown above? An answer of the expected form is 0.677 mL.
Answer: 18.5 mL
